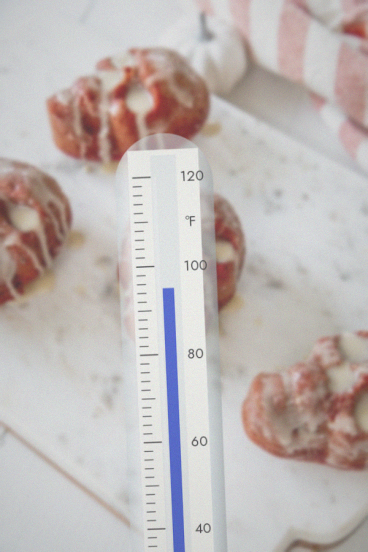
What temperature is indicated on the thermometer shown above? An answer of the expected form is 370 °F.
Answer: 95 °F
